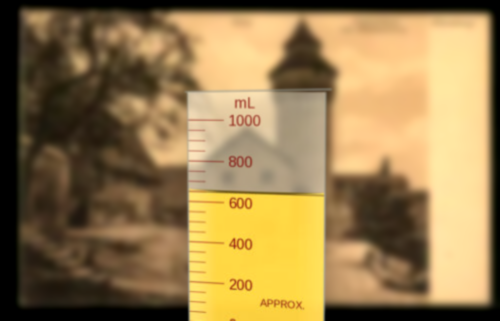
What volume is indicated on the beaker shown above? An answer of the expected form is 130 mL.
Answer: 650 mL
